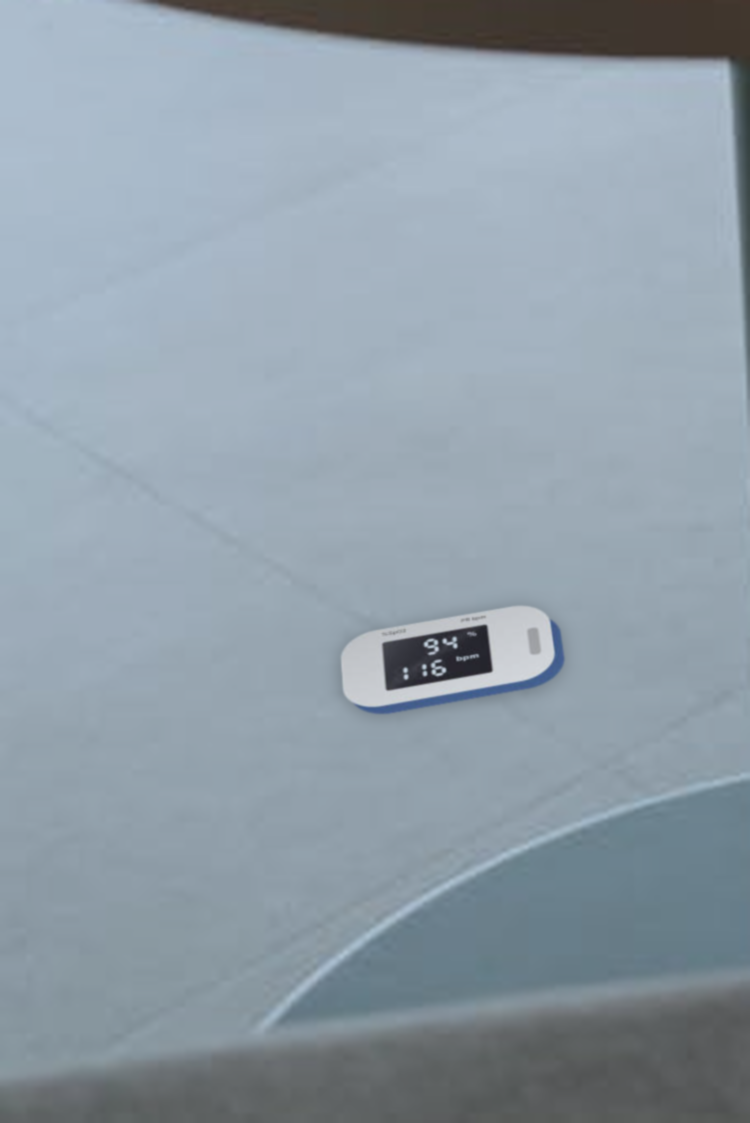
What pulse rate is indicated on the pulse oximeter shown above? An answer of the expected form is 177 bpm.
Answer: 116 bpm
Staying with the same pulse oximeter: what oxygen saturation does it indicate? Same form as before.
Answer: 94 %
